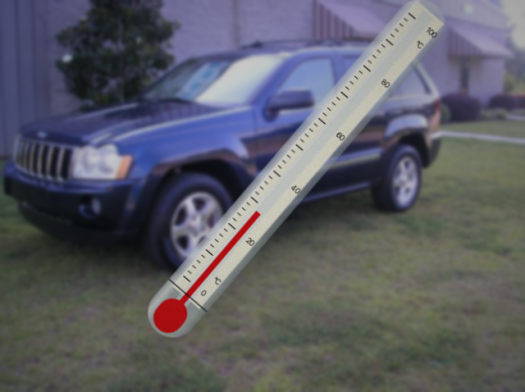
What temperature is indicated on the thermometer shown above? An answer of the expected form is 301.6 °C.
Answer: 28 °C
